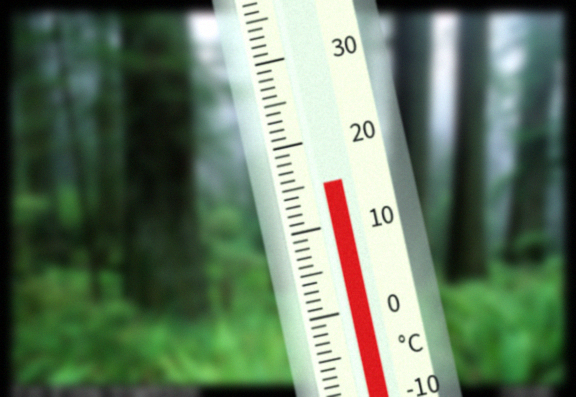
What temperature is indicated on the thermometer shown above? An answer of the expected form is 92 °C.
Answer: 15 °C
